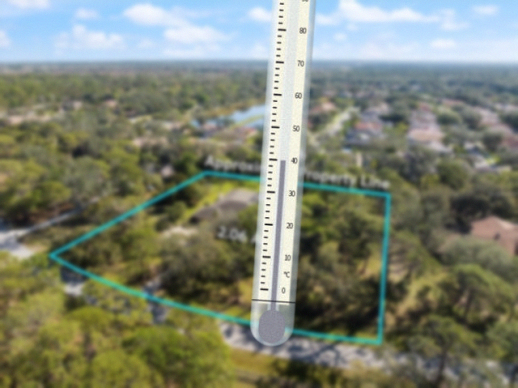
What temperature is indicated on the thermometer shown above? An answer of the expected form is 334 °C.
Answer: 40 °C
